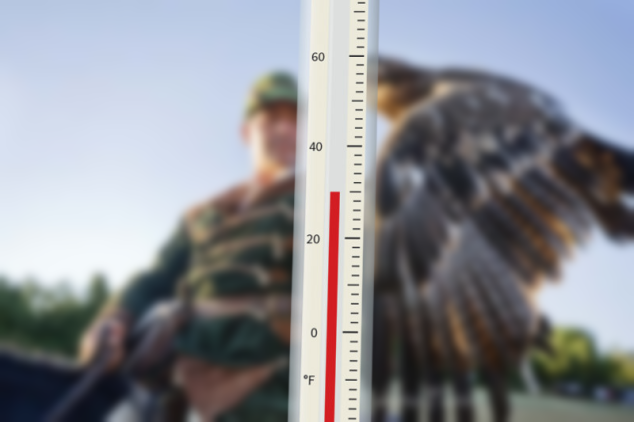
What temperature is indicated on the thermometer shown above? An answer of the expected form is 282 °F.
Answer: 30 °F
